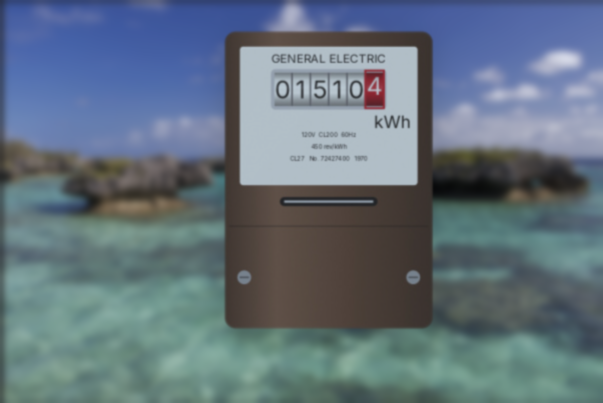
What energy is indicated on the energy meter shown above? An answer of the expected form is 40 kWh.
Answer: 1510.4 kWh
